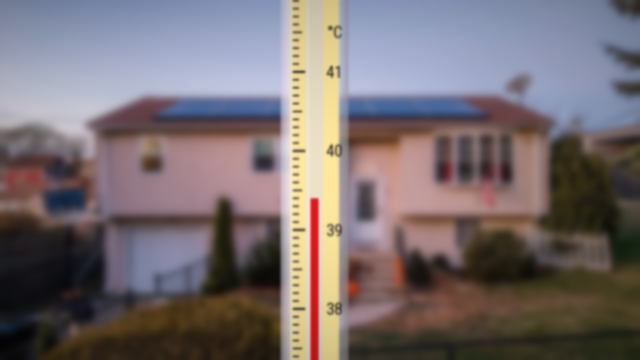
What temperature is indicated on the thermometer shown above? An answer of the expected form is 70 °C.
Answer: 39.4 °C
